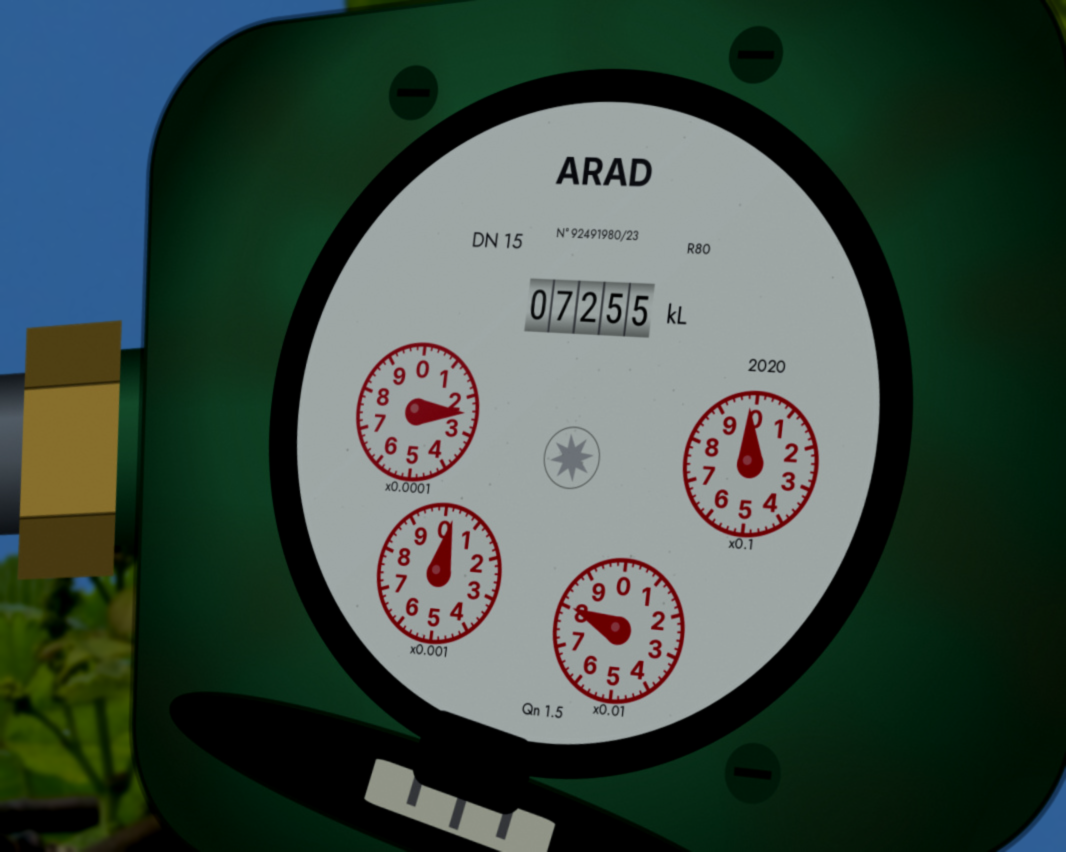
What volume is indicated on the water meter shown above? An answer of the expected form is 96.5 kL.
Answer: 7254.9802 kL
